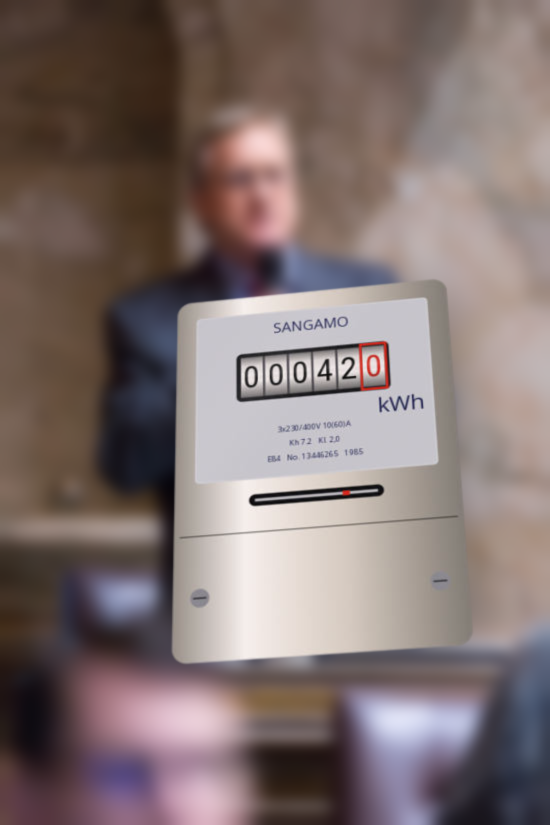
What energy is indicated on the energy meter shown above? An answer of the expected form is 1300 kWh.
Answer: 42.0 kWh
